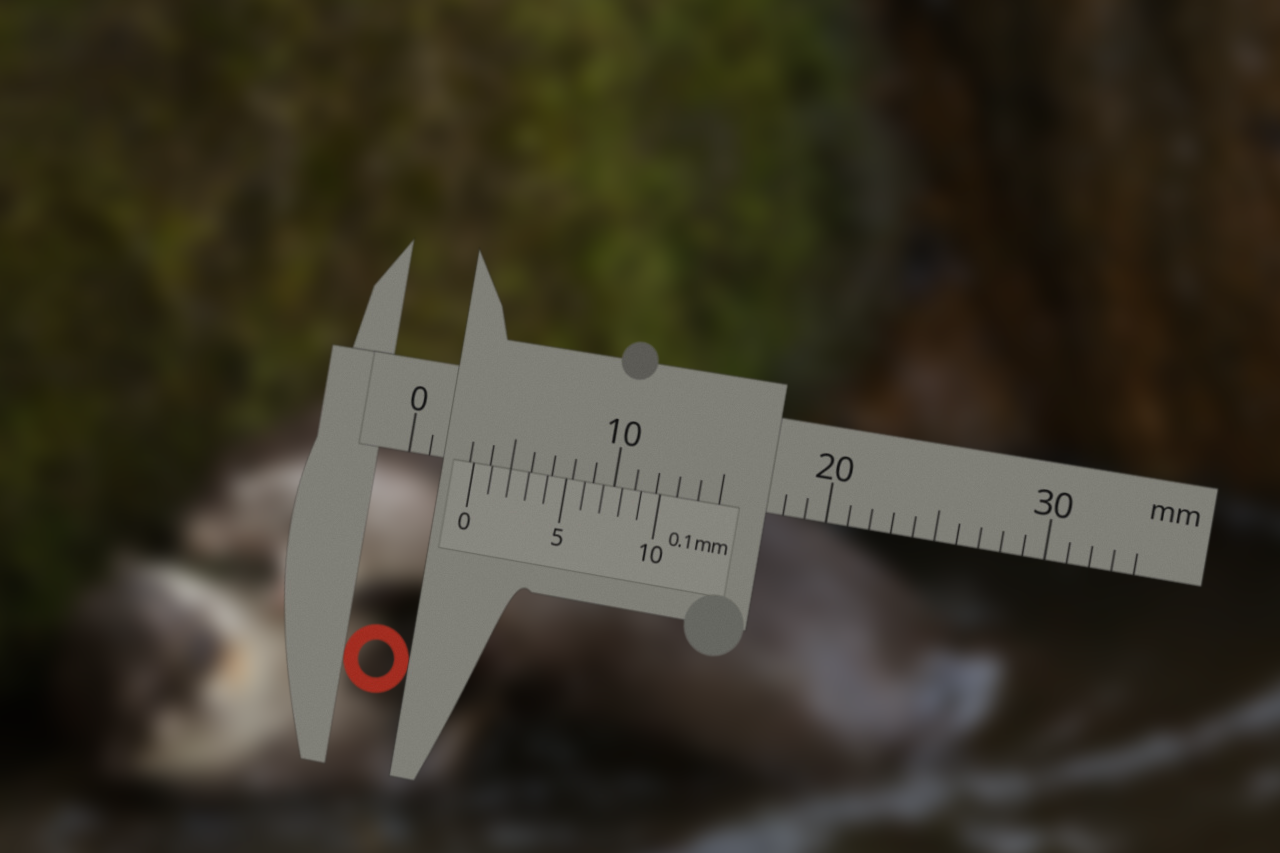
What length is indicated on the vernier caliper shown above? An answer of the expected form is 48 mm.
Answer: 3.2 mm
